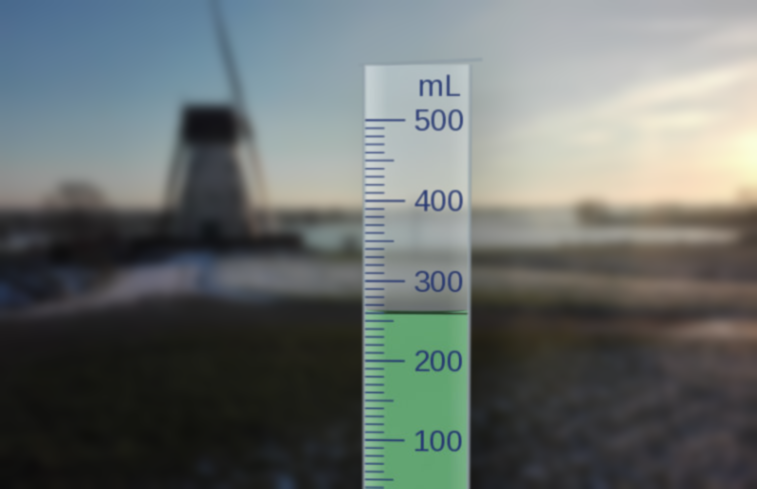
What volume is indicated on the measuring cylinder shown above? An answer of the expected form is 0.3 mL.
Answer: 260 mL
